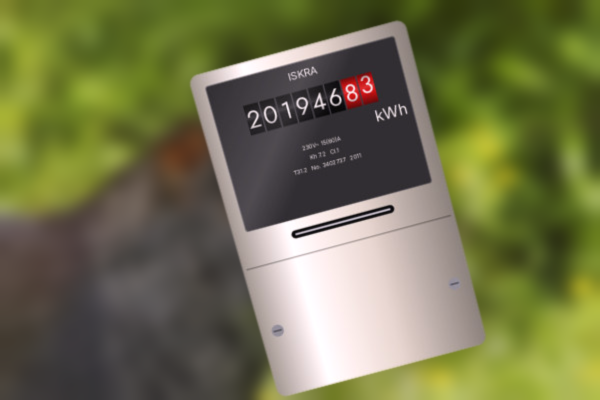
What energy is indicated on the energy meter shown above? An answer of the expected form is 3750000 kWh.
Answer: 201946.83 kWh
